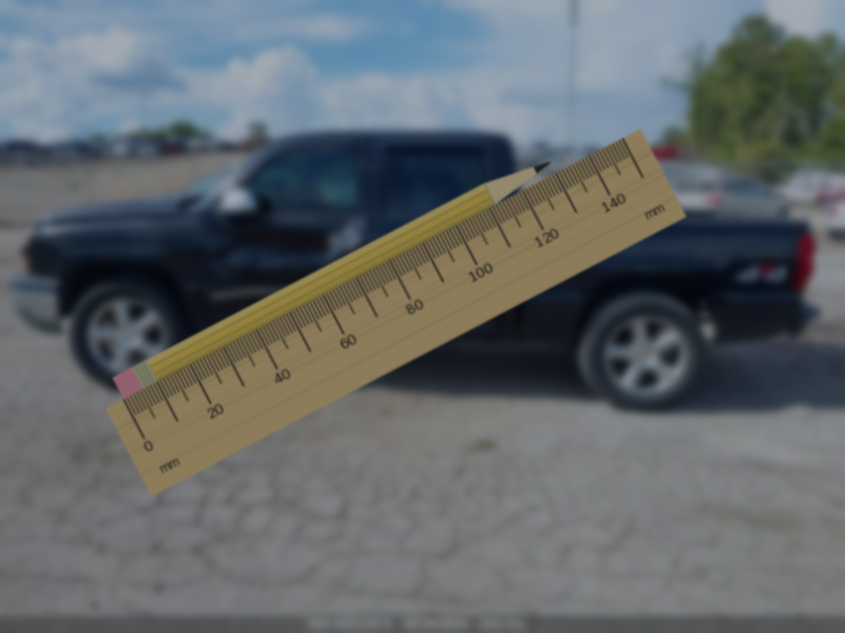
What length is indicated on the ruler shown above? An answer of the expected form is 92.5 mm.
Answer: 130 mm
